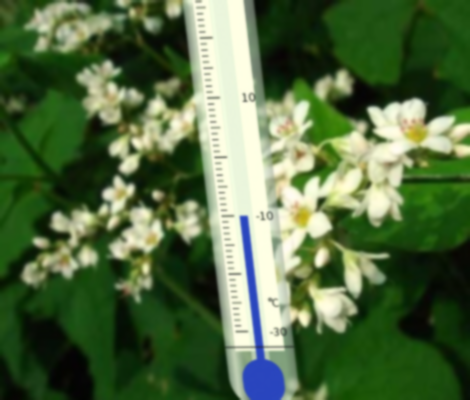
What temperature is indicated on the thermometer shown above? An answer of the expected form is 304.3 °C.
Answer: -10 °C
